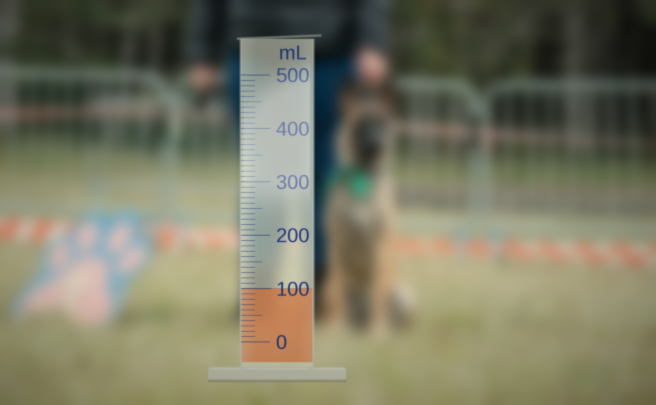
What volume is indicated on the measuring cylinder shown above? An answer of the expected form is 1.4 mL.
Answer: 100 mL
